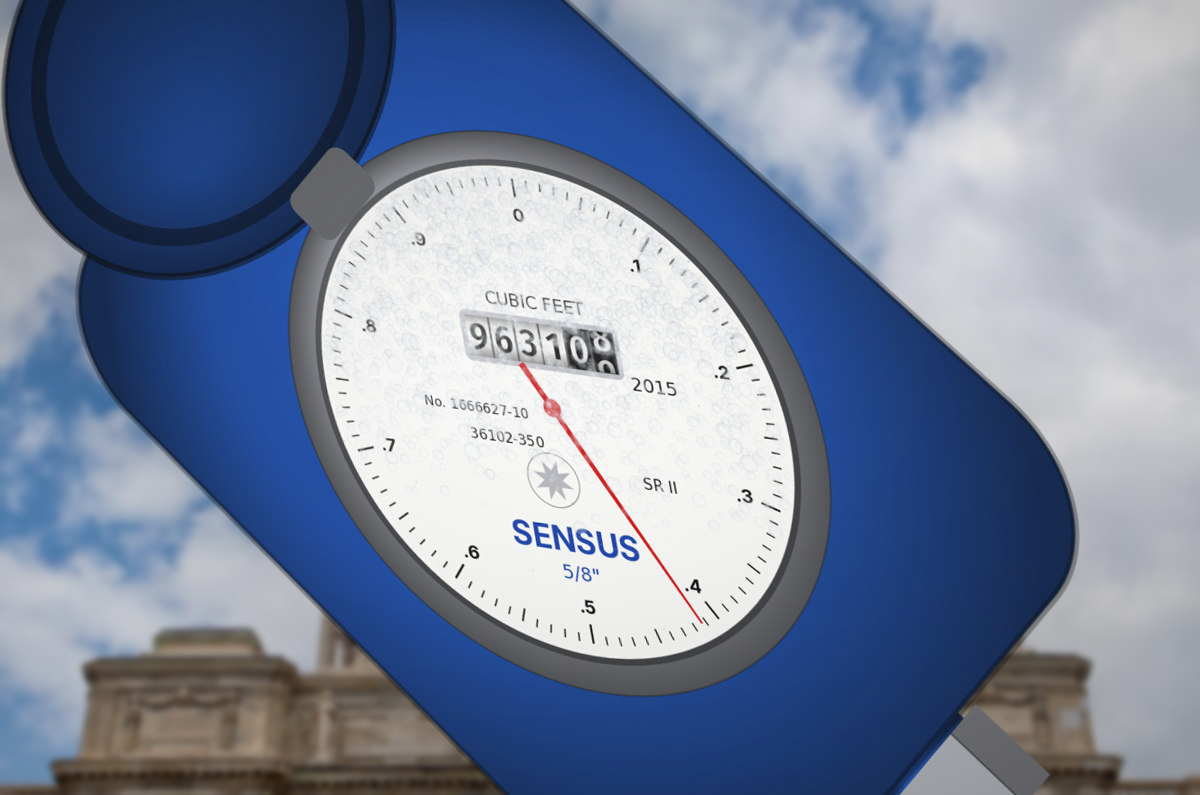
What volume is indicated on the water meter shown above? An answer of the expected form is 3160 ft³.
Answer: 963108.41 ft³
